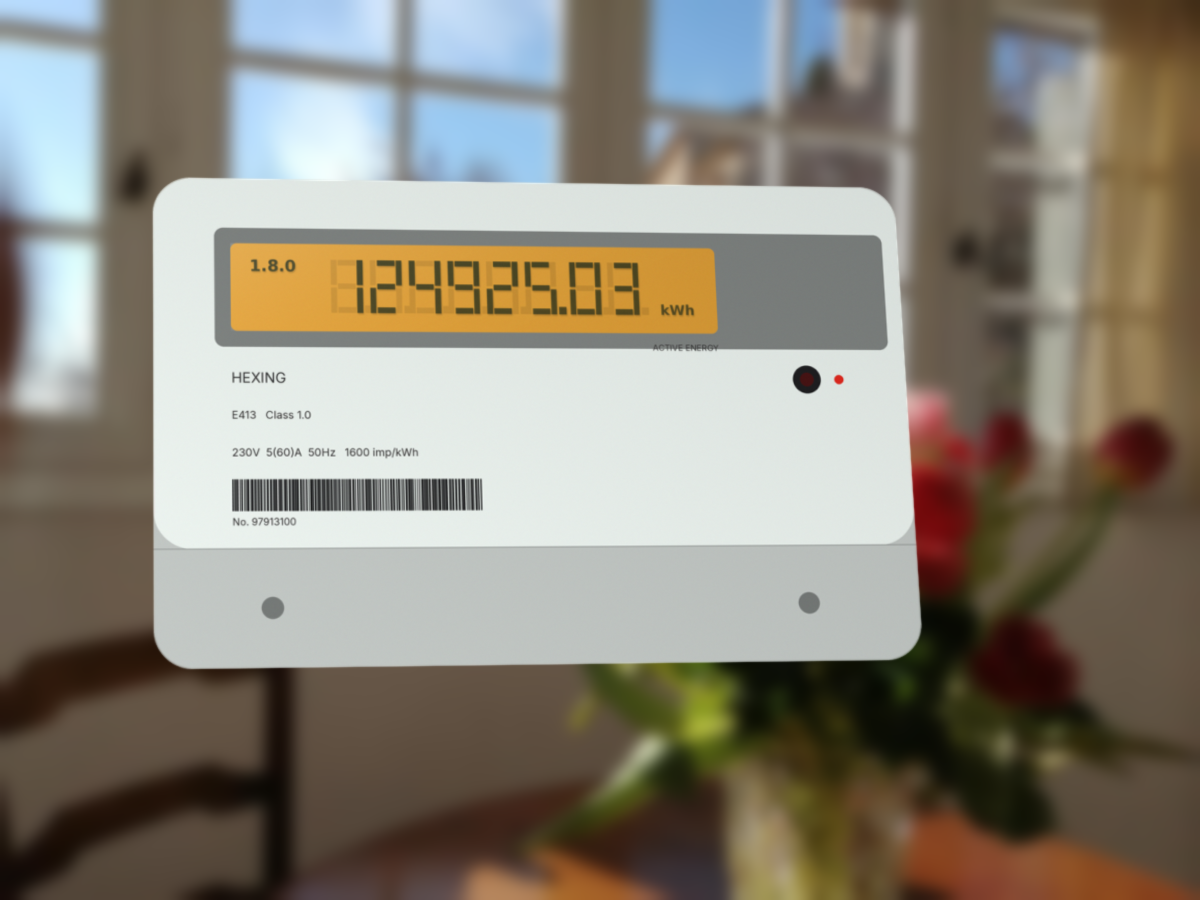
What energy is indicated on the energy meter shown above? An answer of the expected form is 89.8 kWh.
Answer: 124925.03 kWh
